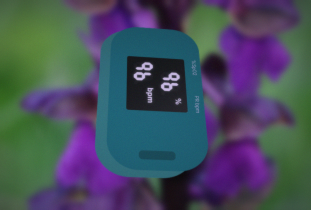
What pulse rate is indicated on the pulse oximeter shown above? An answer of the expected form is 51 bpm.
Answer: 96 bpm
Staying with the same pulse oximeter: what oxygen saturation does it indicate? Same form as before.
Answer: 96 %
